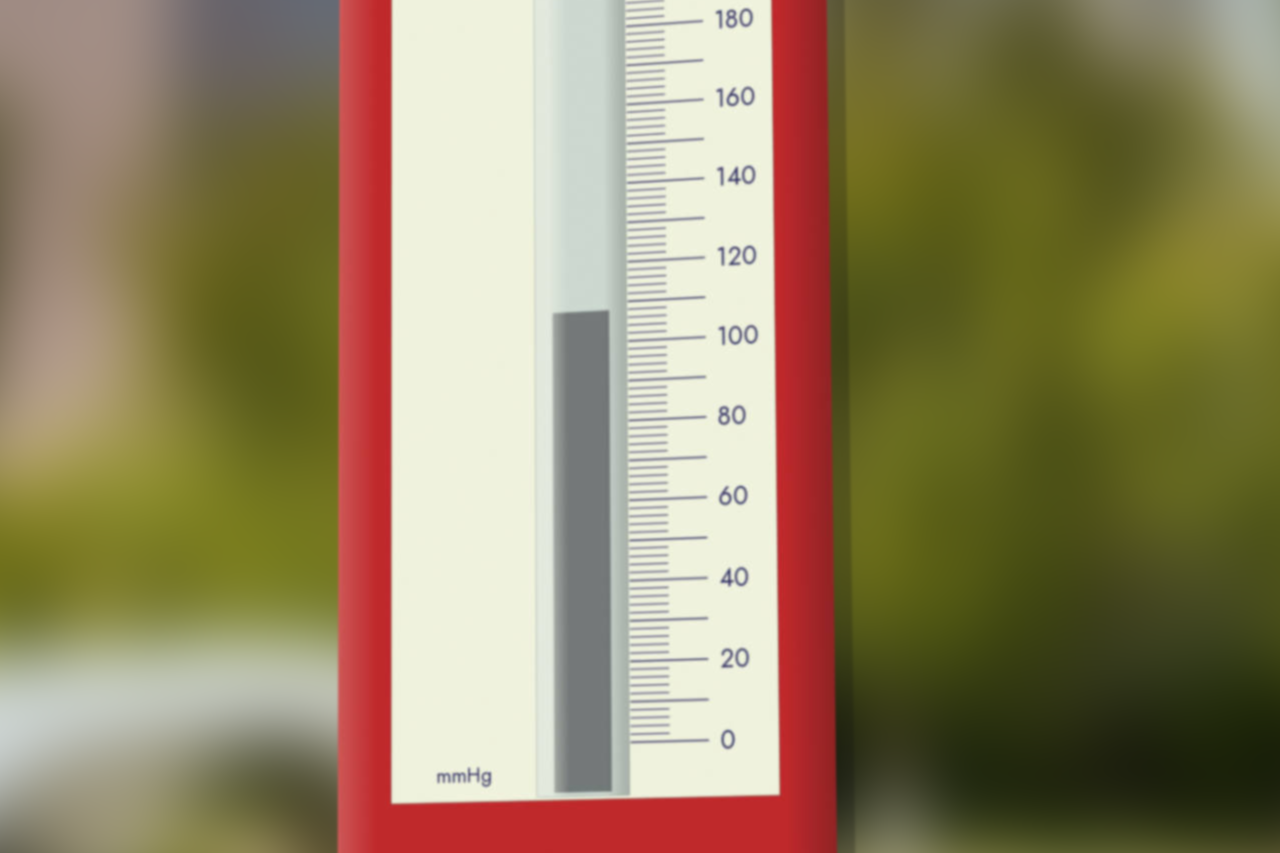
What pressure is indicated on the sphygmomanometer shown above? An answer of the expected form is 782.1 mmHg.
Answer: 108 mmHg
